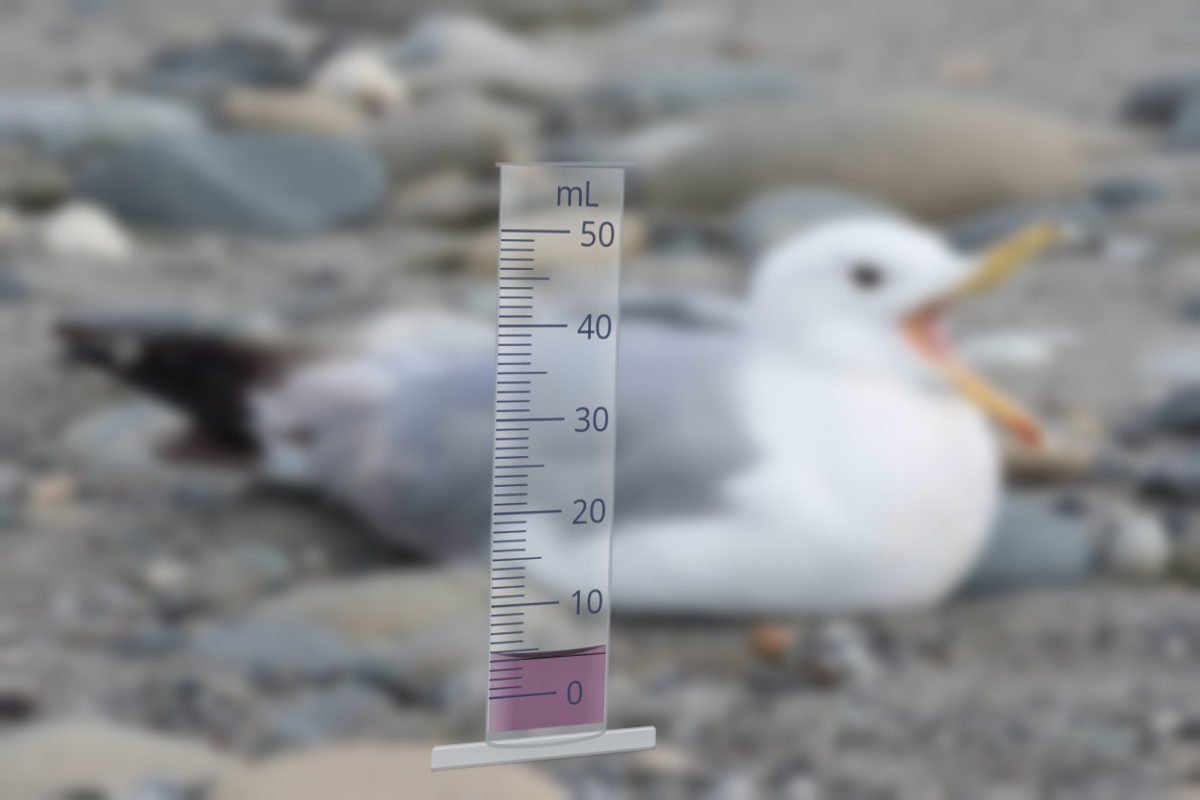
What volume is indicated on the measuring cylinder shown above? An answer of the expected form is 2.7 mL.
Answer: 4 mL
